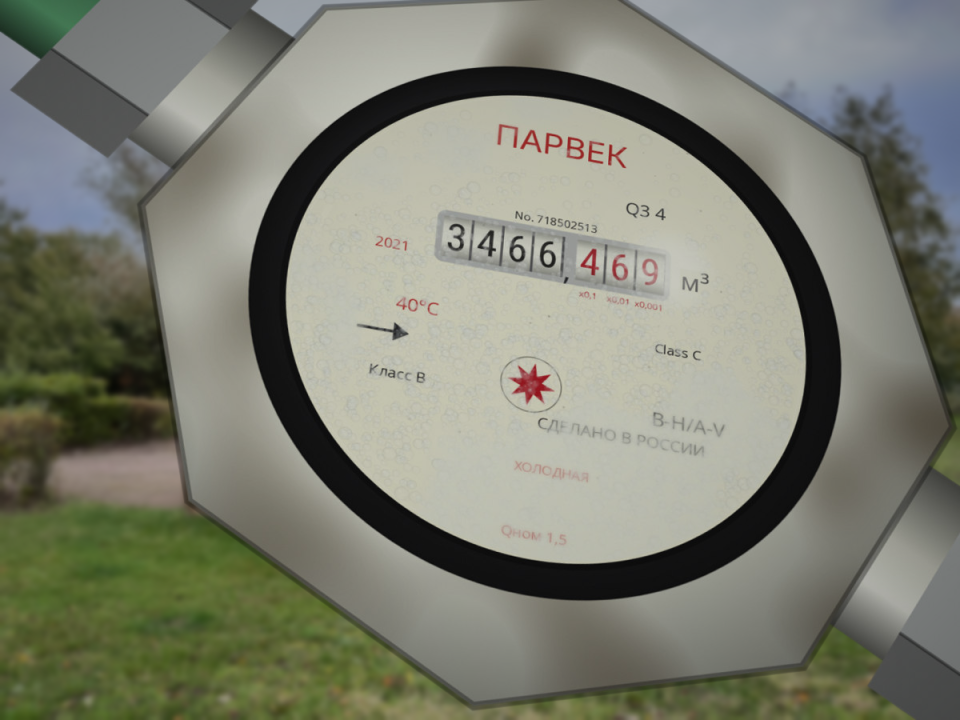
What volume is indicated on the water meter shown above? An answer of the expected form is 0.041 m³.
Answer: 3466.469 m³
